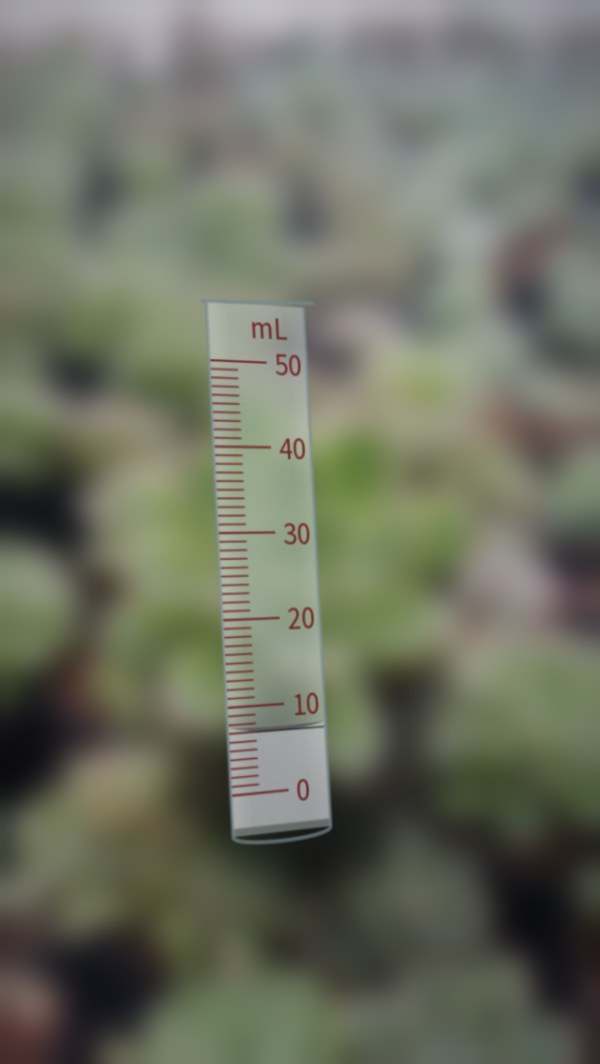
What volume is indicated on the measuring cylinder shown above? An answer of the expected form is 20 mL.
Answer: 7 mL
